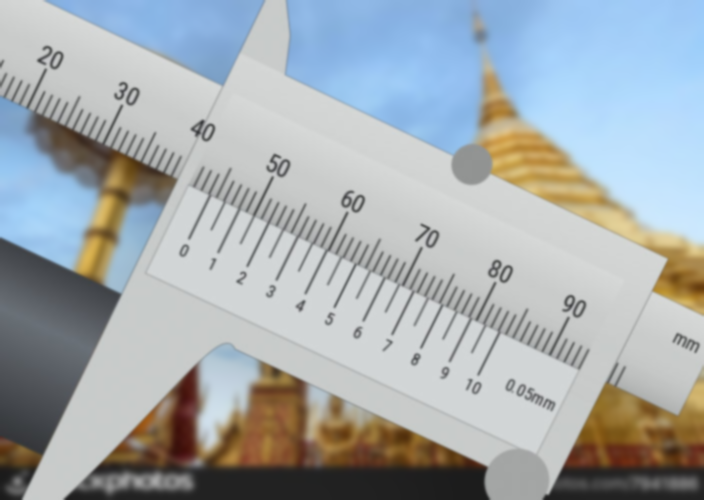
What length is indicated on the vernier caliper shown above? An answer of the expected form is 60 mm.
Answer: 44.2 mm
